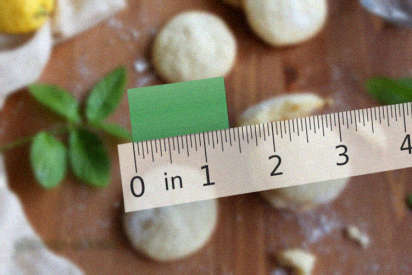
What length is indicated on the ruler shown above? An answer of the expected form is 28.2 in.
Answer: 1.375 in
